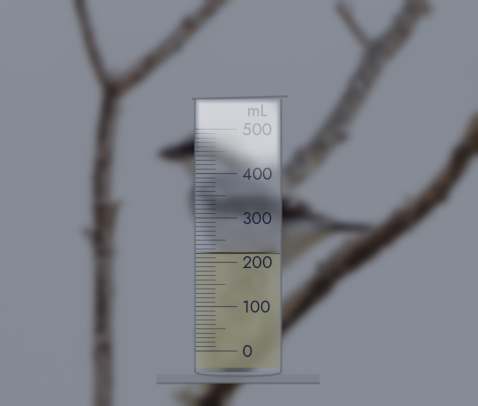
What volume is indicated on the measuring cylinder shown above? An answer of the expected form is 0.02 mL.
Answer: 220 mL
